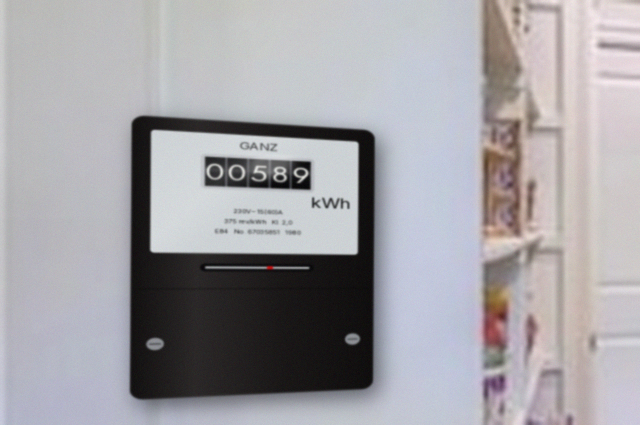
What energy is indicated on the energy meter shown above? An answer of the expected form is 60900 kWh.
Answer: 589 kWh
